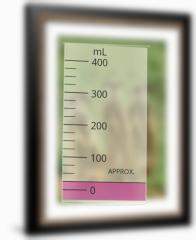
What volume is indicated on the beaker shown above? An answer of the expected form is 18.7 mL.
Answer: 25 mL
